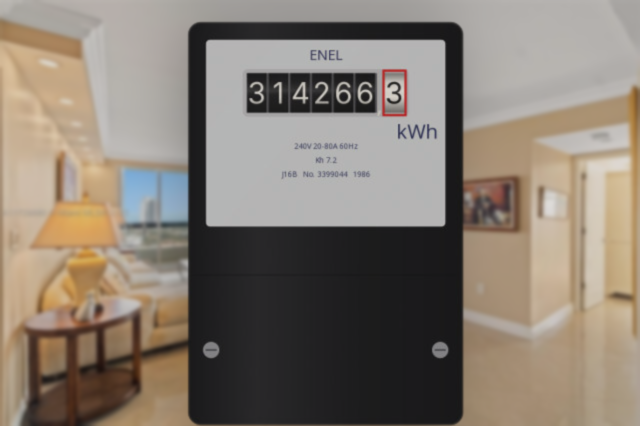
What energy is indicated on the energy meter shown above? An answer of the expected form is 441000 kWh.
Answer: 314266.3 kWh
